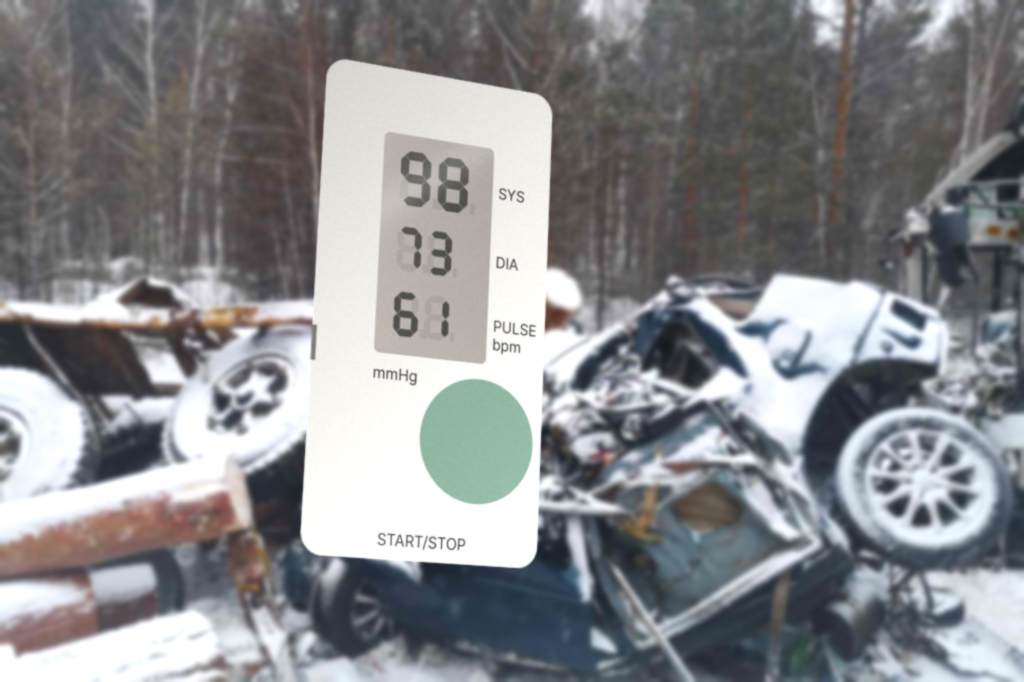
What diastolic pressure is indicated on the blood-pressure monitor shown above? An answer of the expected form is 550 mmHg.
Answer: 73 mmHg
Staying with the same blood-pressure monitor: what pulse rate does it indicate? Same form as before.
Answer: 61 bpm
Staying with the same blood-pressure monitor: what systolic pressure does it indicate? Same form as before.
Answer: 98 mmHg
